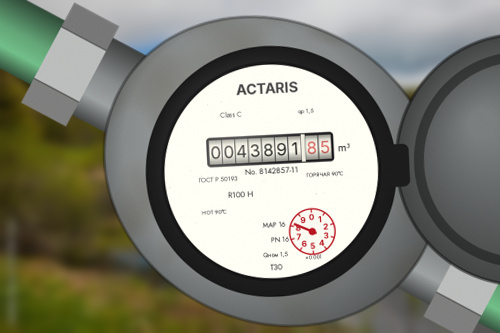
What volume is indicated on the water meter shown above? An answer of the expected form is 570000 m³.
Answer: 43891.858 m³
